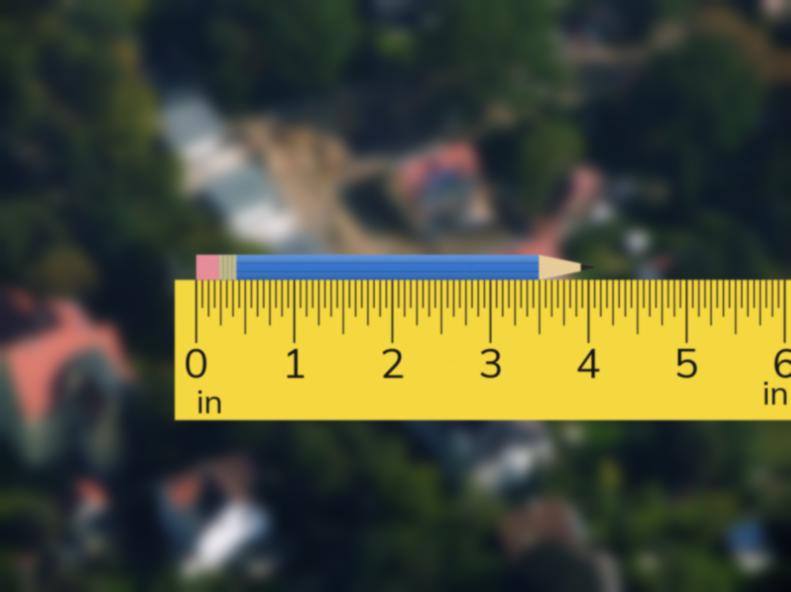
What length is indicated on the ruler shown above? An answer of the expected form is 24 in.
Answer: 4.0625 in
